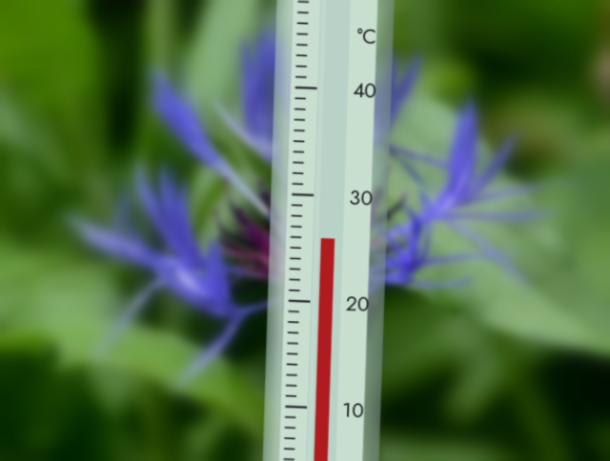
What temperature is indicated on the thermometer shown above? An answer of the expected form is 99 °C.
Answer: 26 °C
